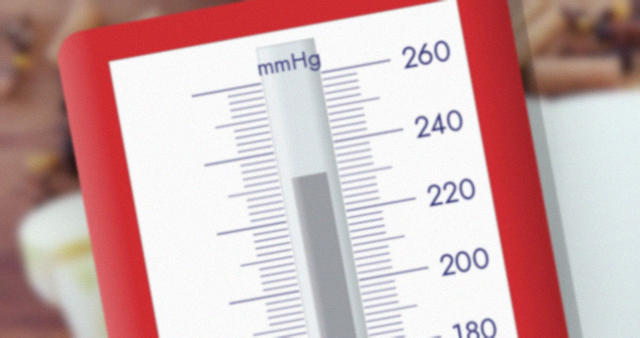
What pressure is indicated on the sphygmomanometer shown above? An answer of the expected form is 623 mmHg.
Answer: 232 mmHg
